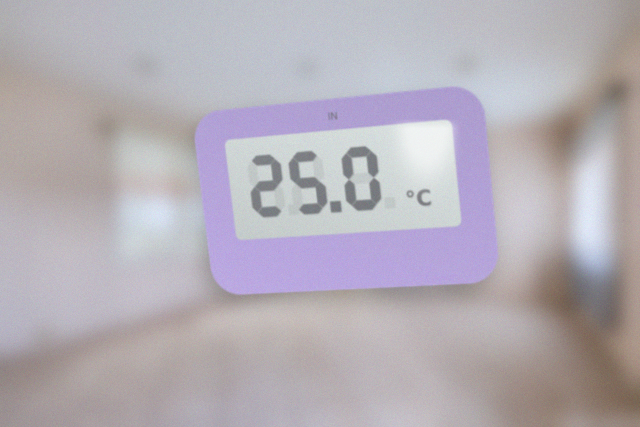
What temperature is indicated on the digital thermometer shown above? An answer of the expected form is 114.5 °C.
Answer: 25.0 °C
